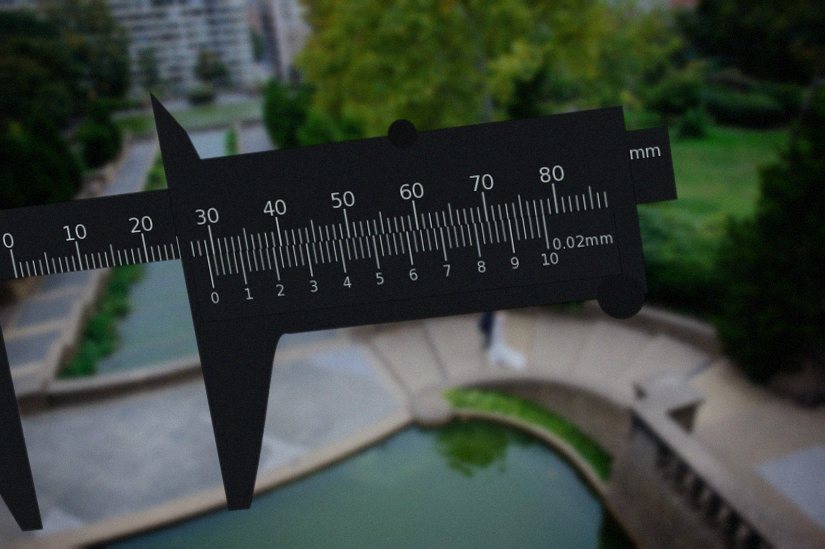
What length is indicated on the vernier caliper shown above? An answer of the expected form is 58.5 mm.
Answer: 29.0 mm
